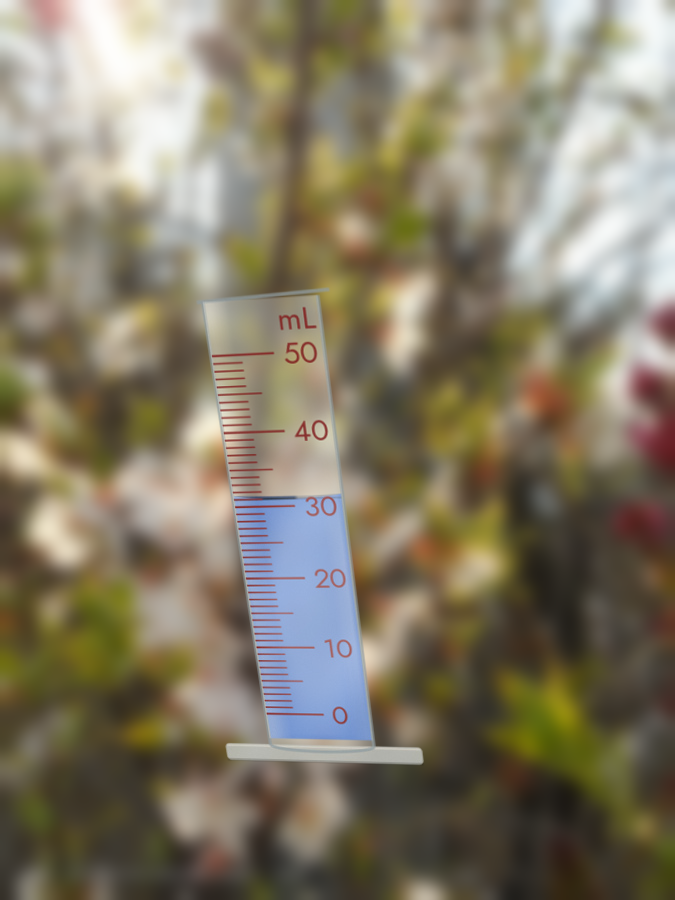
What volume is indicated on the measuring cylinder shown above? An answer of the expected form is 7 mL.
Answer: 31 mL
